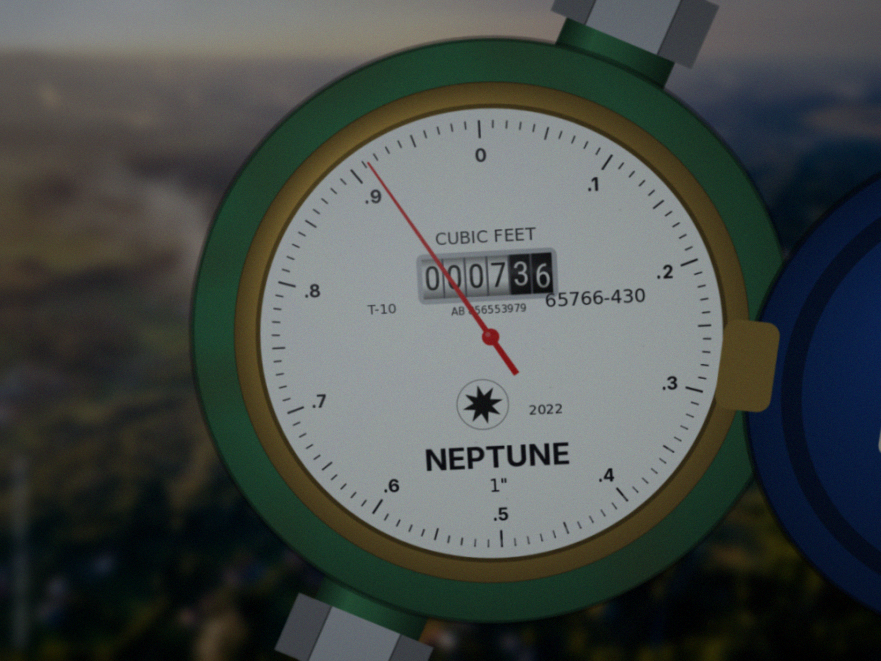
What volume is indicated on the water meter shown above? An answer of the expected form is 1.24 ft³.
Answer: 735.91 ft³
